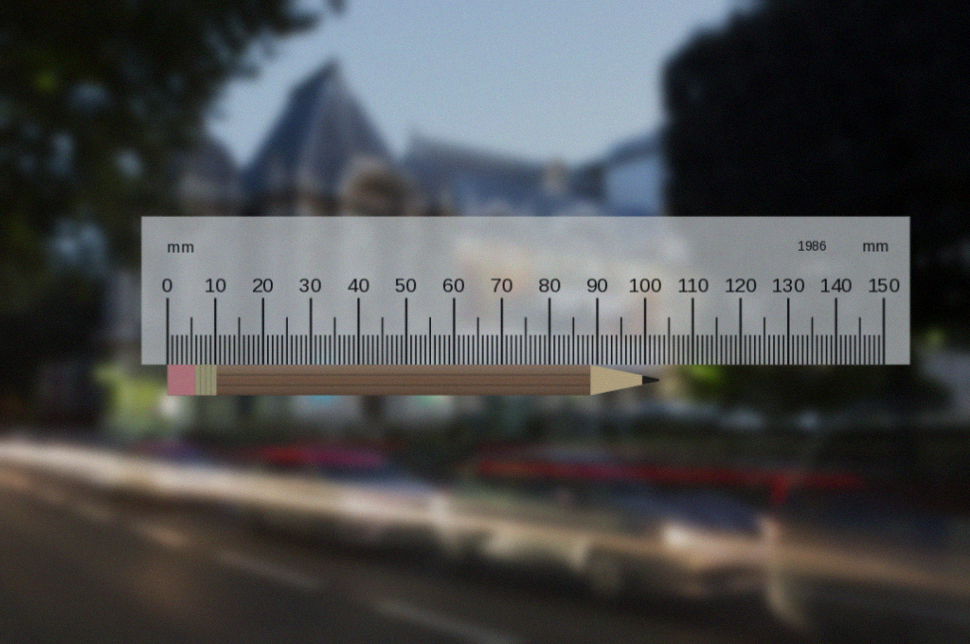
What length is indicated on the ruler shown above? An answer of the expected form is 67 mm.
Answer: 103 mm
